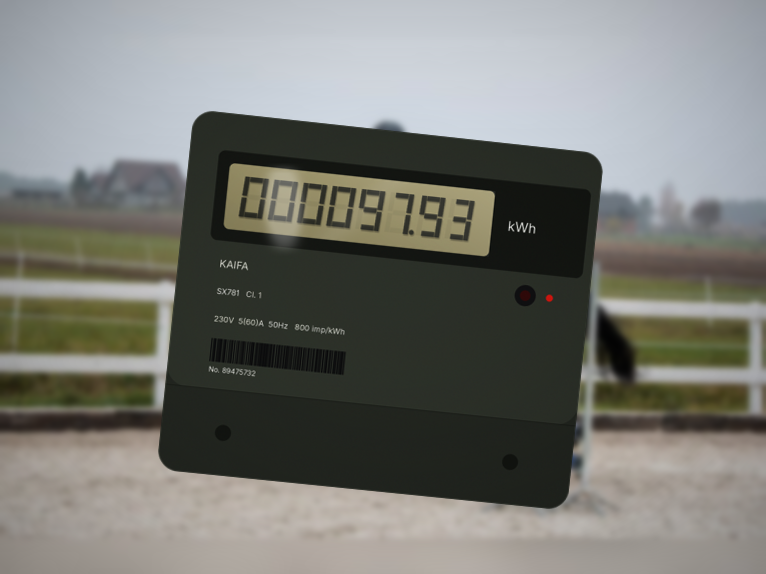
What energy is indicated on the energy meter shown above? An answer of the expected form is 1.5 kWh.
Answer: 97.93 kWh
